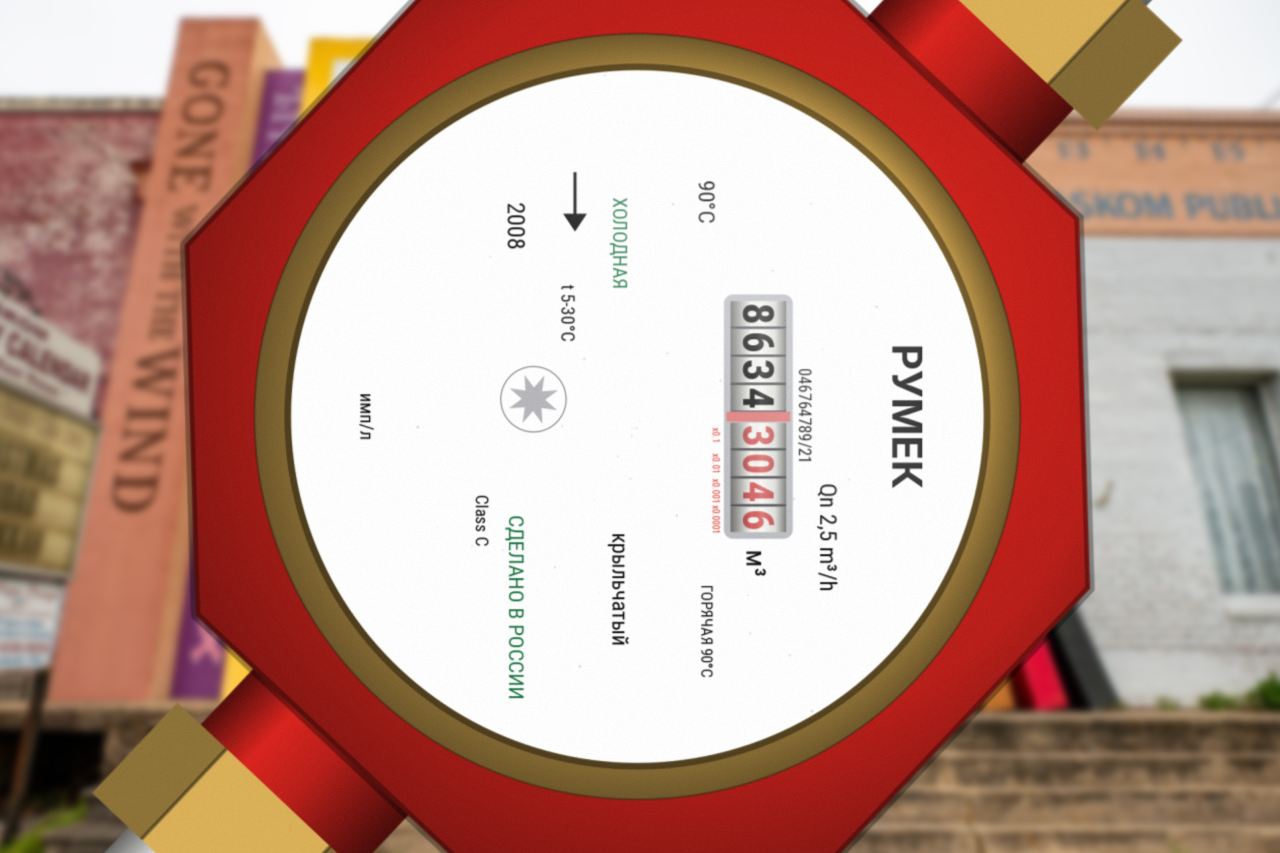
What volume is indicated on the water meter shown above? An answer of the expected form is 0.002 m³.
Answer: 8634.3046 m³
